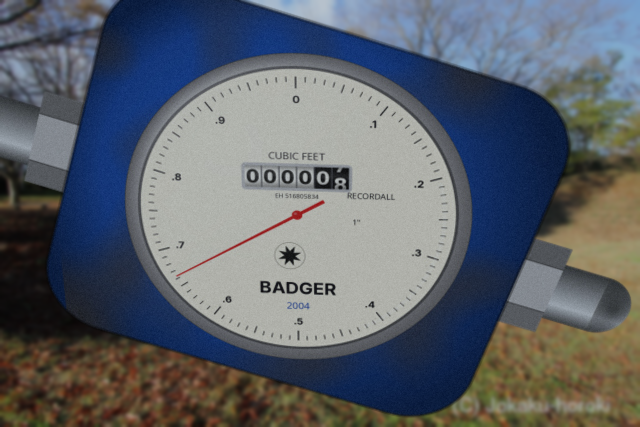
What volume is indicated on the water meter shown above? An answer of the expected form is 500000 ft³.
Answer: 7.66 ft³
